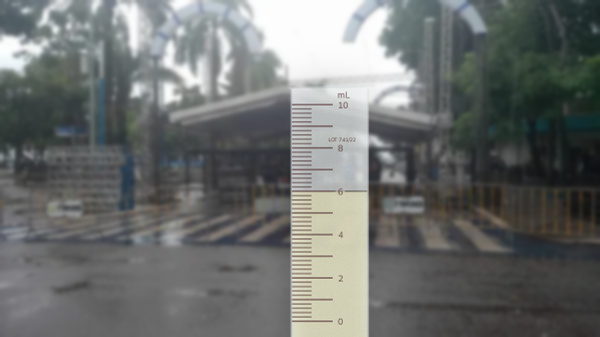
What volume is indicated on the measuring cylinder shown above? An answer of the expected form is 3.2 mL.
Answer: 6 mL
